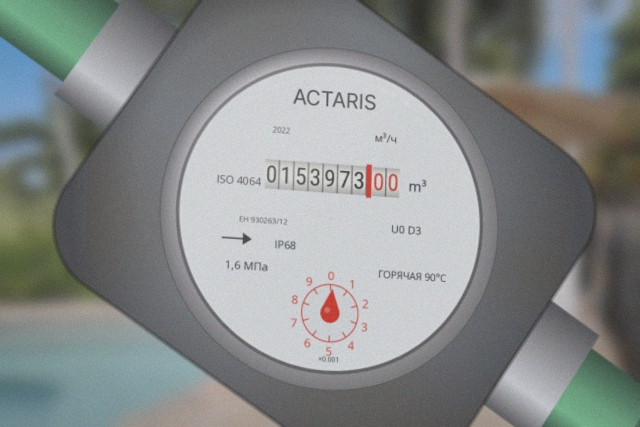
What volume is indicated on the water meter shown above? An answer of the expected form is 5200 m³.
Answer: 153973.000 m³
